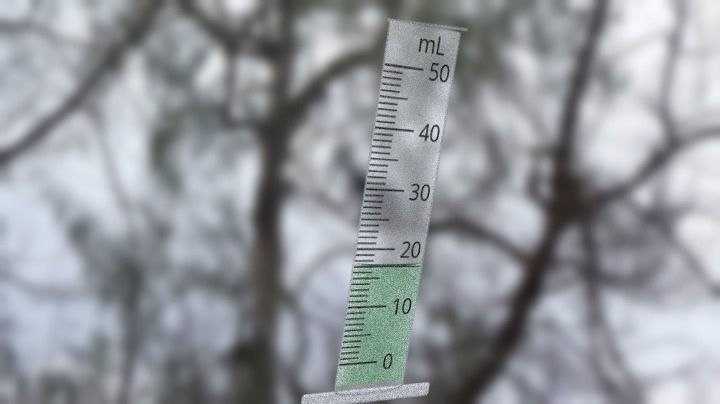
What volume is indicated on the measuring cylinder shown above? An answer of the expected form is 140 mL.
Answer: 17 mL
